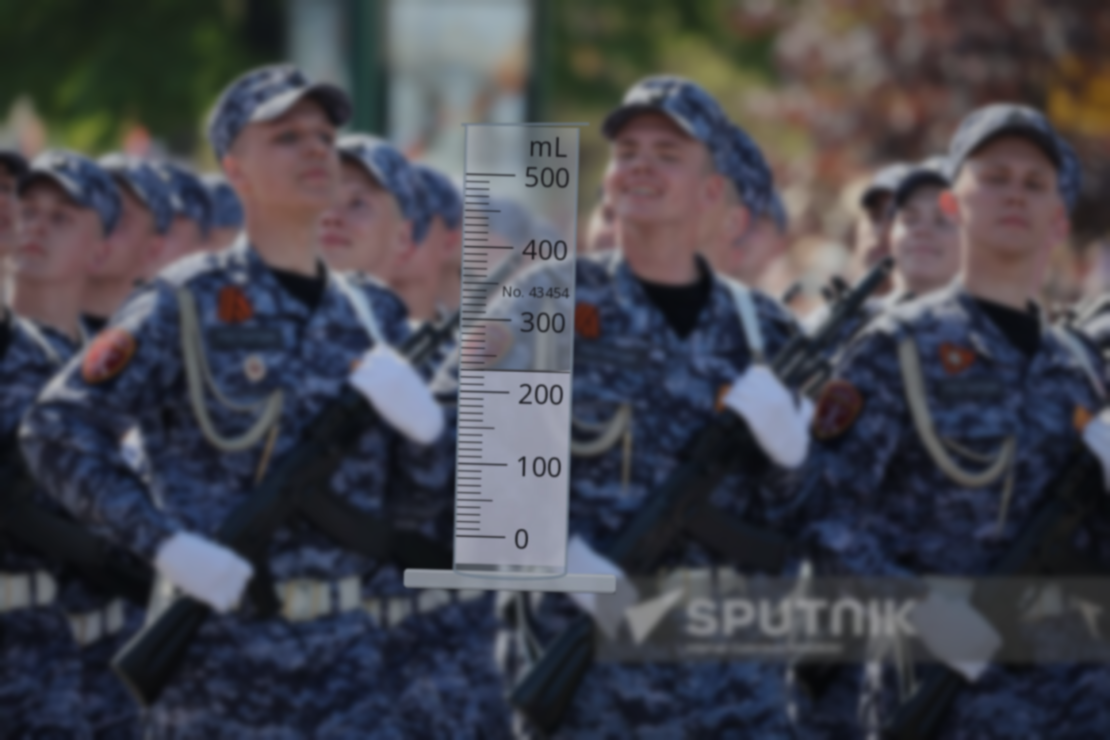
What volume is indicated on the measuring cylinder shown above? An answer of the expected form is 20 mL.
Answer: 230 mL
